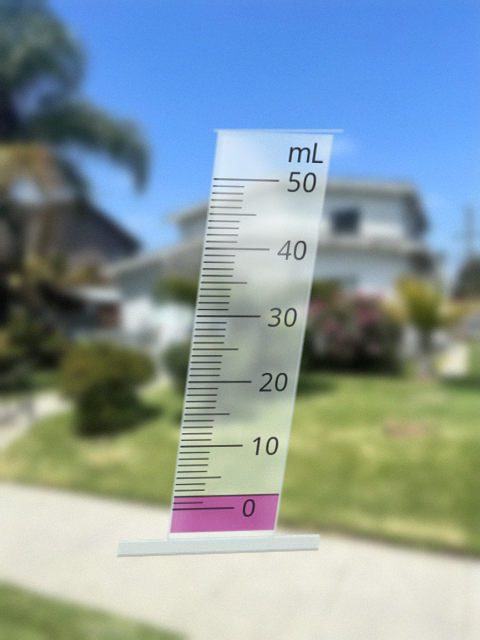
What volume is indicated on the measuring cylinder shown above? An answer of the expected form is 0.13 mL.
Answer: 2 mL
